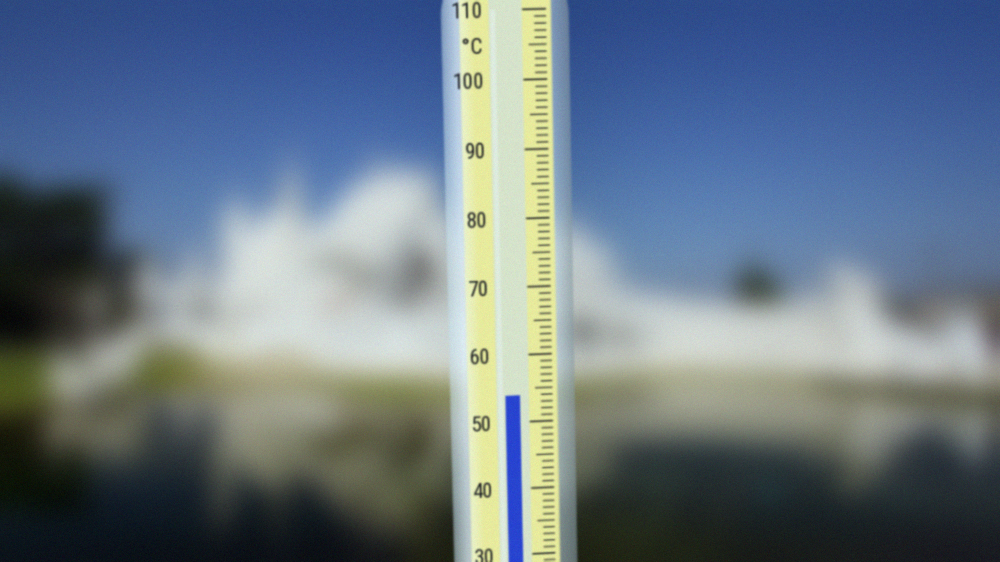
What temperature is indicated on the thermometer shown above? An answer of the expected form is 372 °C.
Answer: 54 °C
